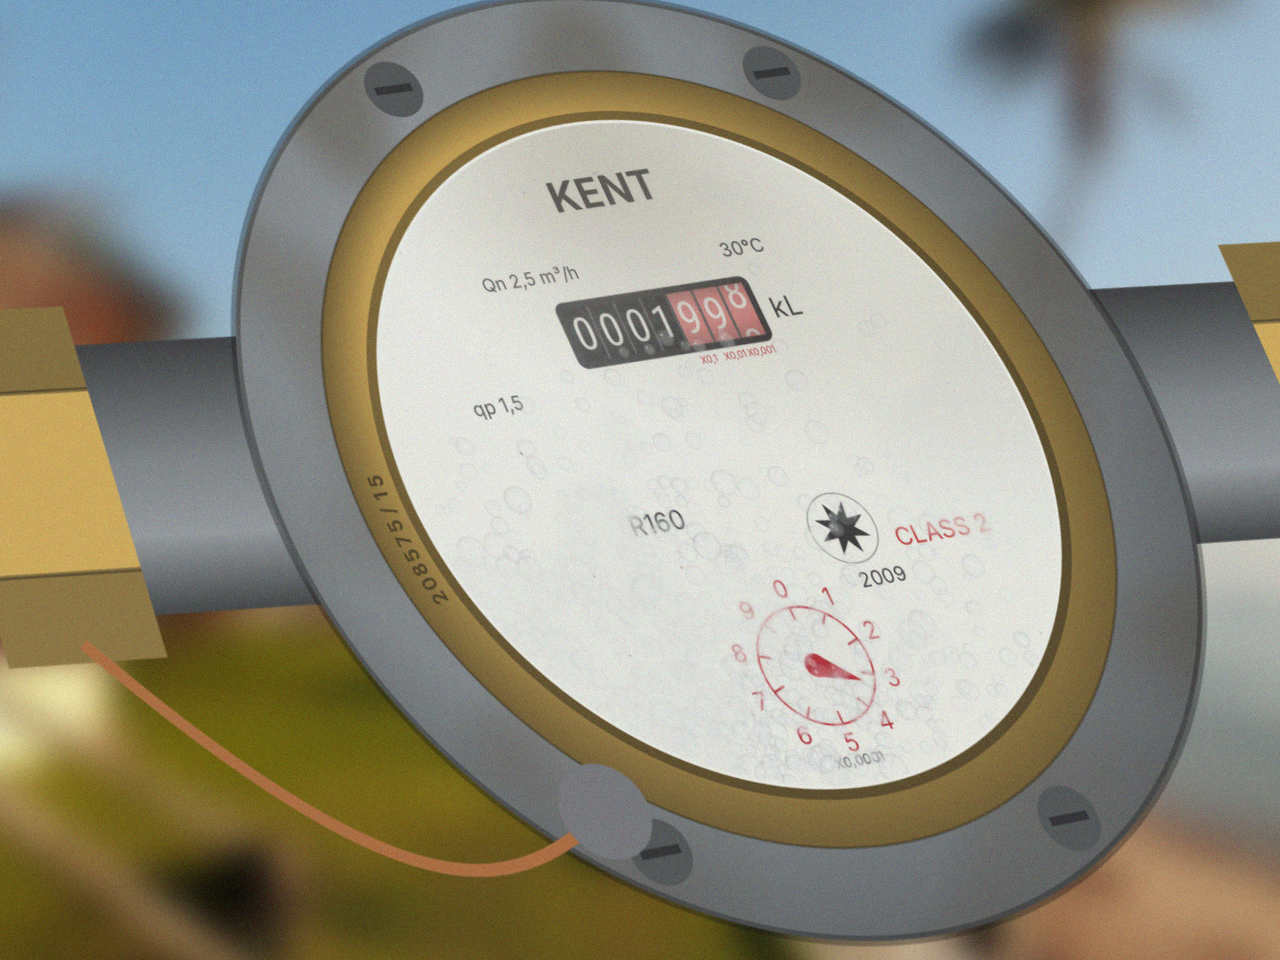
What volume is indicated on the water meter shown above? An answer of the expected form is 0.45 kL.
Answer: 1.9983 kL
